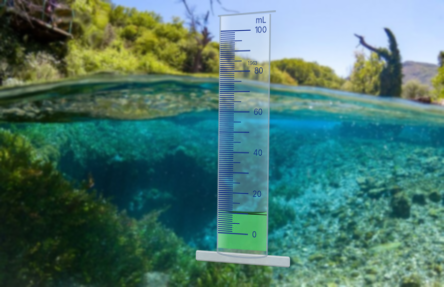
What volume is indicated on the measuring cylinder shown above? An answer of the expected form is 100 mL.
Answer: 10 mL
